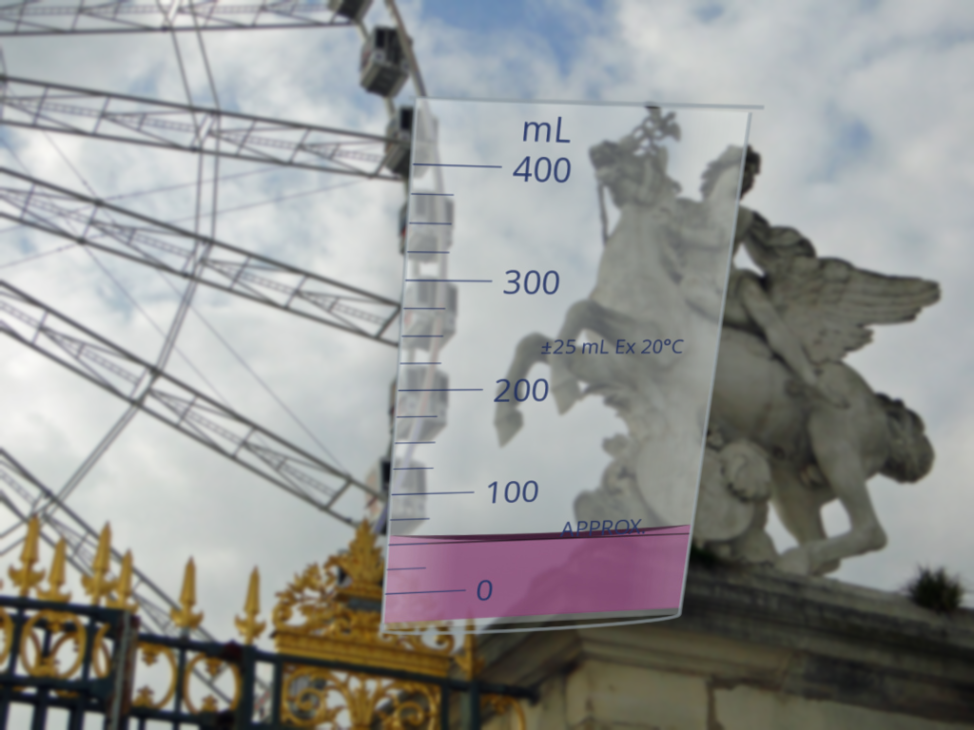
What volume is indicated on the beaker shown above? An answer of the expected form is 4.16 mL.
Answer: 50 mL
